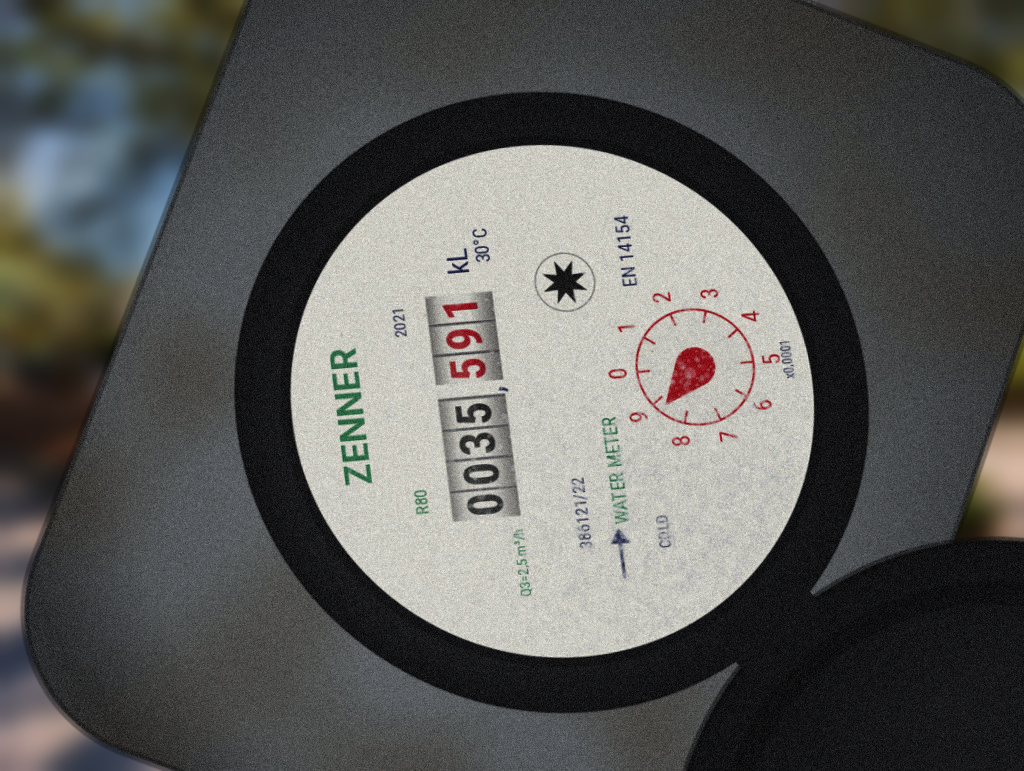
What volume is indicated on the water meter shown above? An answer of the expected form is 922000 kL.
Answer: 35.5918 kL
